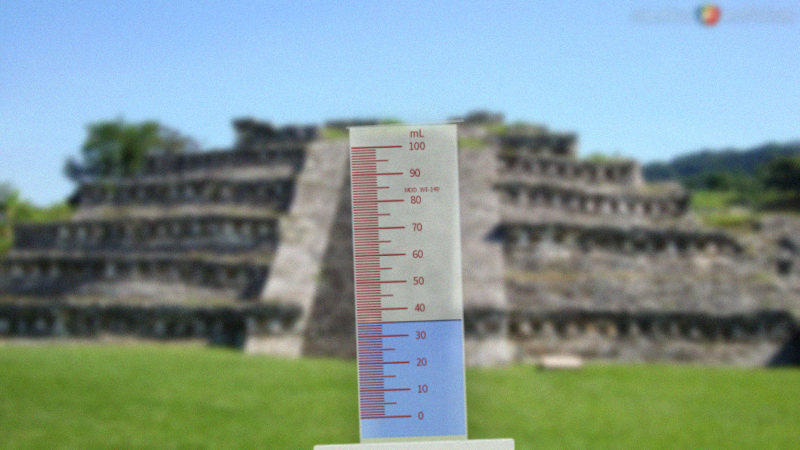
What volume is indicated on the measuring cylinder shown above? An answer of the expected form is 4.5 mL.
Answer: 35 mL
